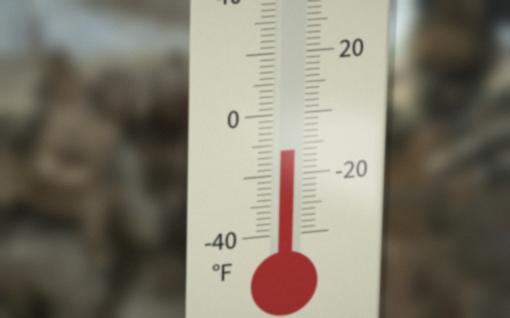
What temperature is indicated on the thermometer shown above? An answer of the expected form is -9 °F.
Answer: -12 °F
